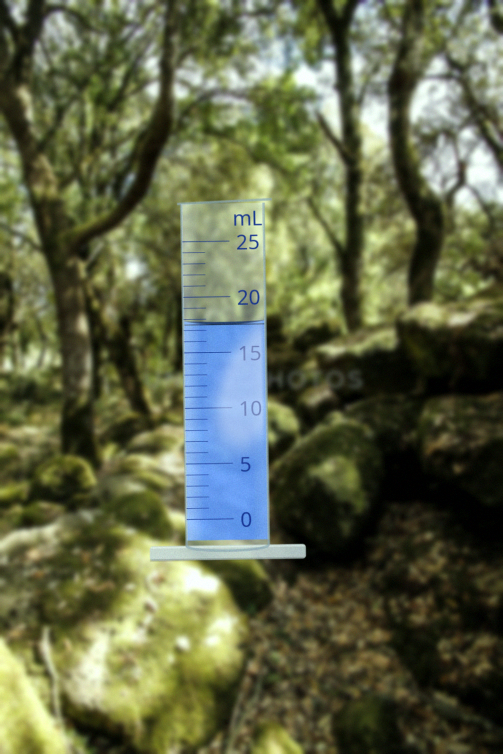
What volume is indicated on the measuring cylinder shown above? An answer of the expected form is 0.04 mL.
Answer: 17.5 mL
